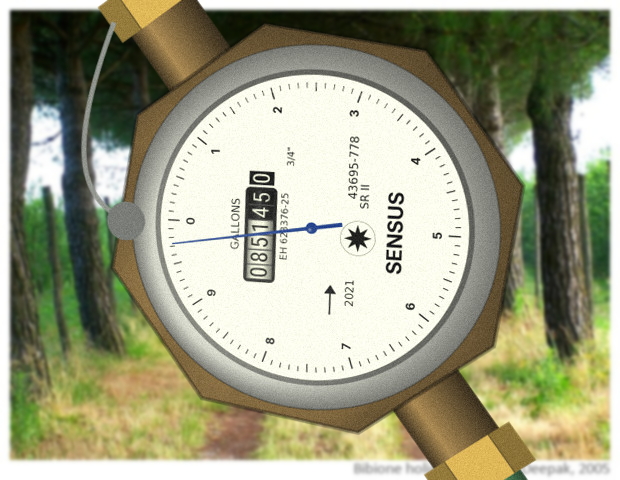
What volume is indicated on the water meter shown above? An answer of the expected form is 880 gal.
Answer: 851449.7 gal
